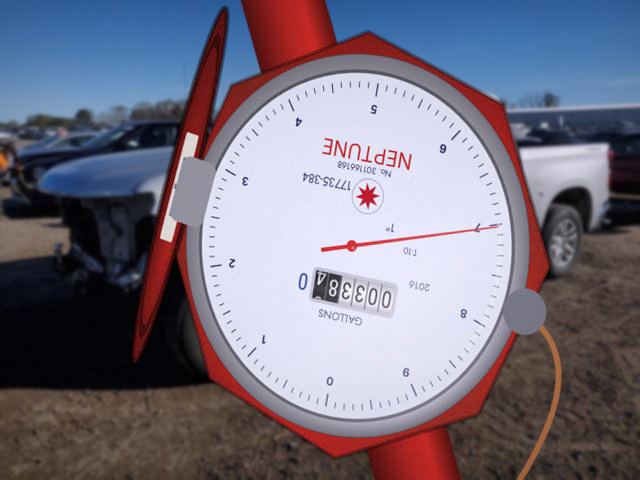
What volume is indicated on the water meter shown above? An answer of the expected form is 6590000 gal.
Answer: 33837.0 gal
